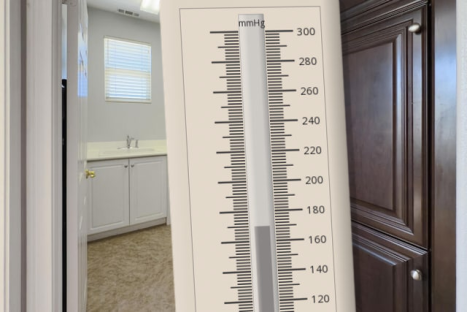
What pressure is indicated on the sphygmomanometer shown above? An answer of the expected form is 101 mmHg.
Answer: 170 mmHg
